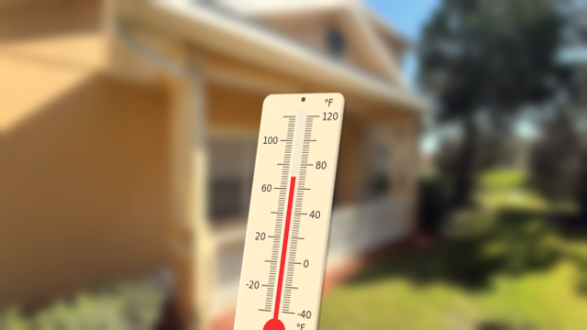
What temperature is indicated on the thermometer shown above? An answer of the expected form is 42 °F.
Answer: 70 °F
